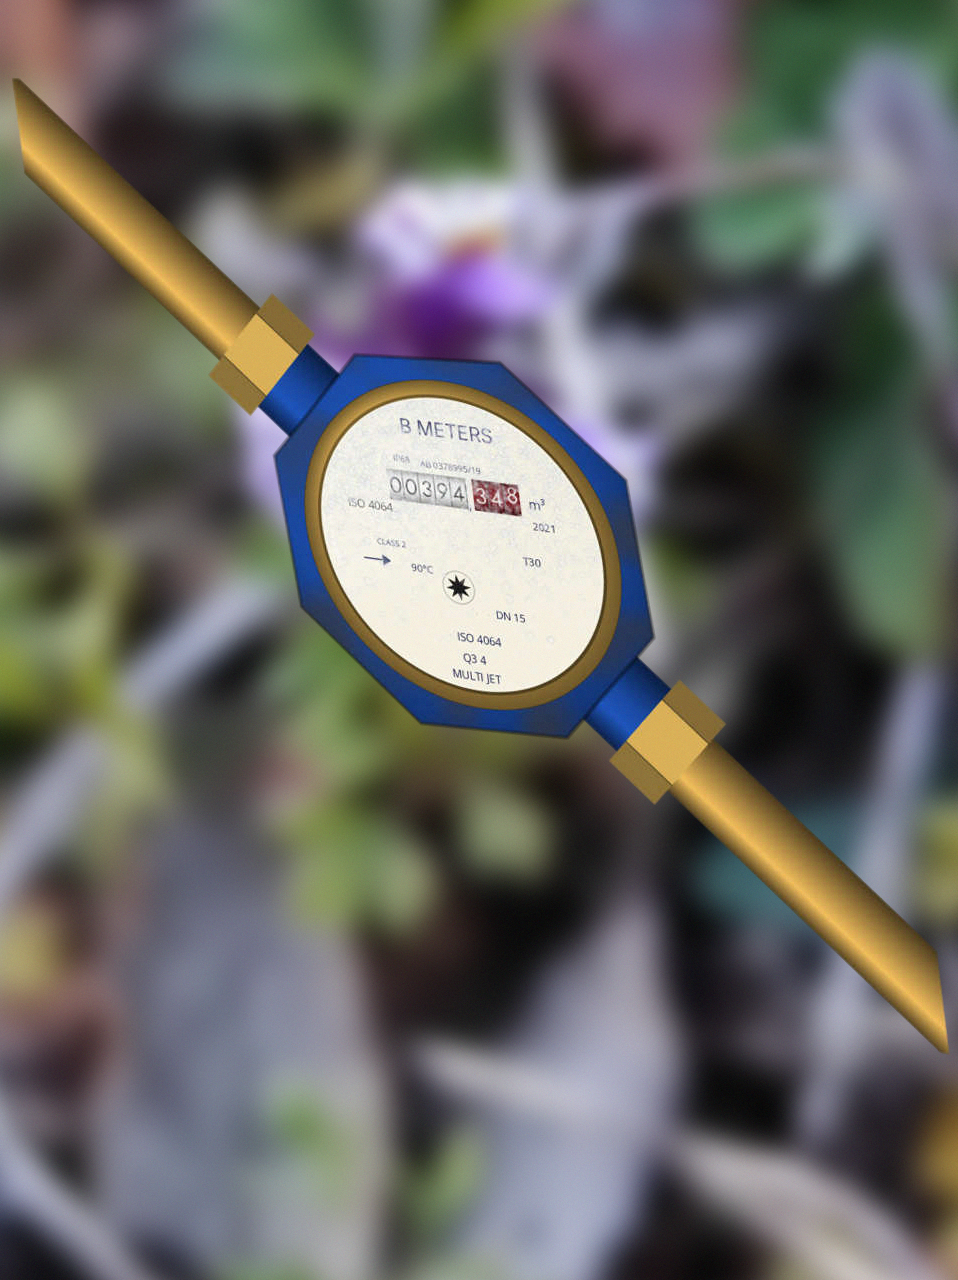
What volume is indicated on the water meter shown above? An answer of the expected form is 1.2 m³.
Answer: 394.348 m³
